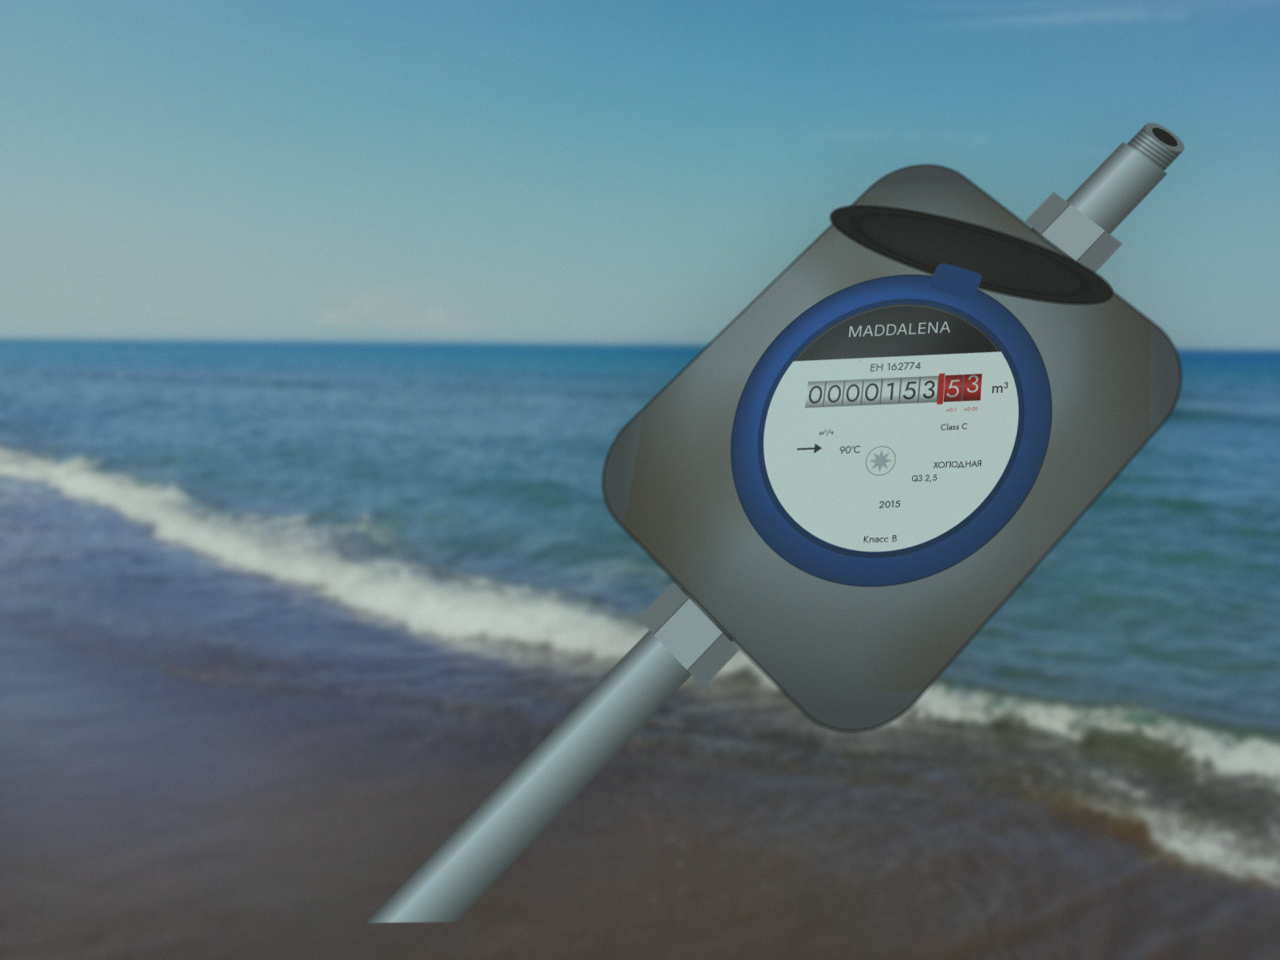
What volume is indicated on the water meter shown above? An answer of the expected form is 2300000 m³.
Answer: 153.53 m³
